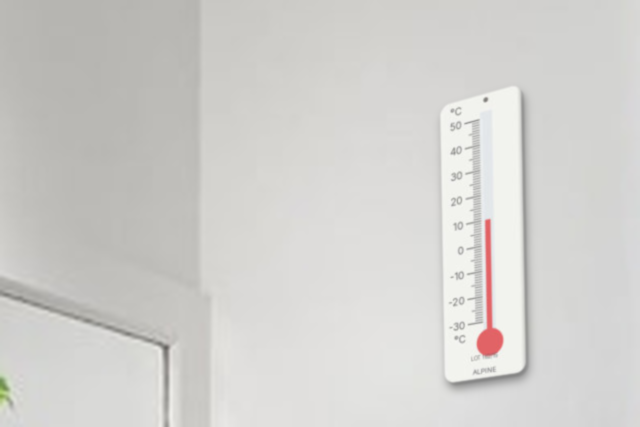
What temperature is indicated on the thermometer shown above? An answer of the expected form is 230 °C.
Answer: 10 °C
